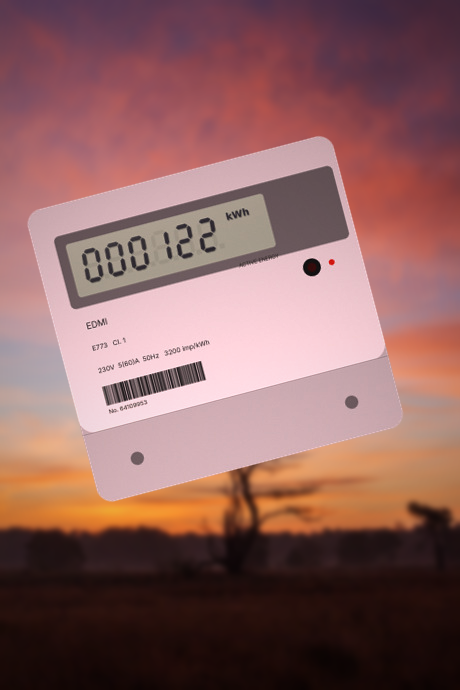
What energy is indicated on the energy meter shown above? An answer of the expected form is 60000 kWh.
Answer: 122 kWh
